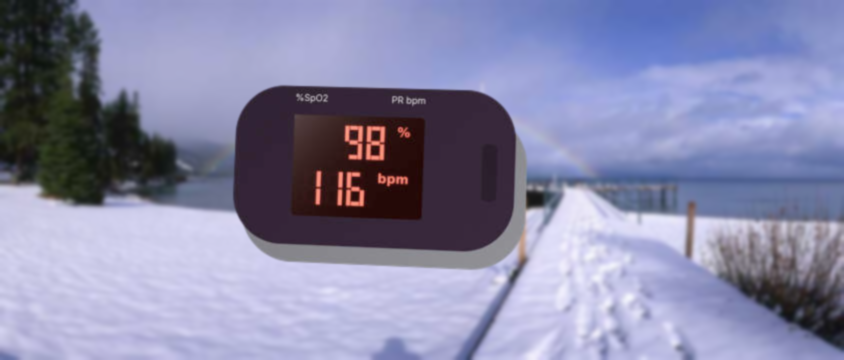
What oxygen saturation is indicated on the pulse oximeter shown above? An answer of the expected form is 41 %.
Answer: 98 %
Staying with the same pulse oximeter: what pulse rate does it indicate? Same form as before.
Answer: 116 bpm
